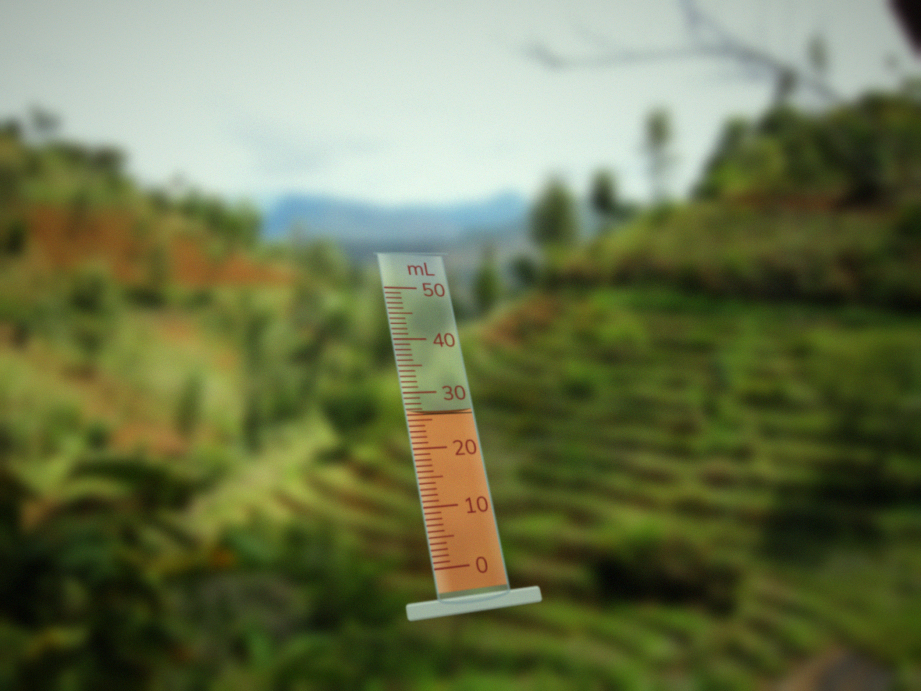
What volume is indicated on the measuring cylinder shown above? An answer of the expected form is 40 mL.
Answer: 26 mL
